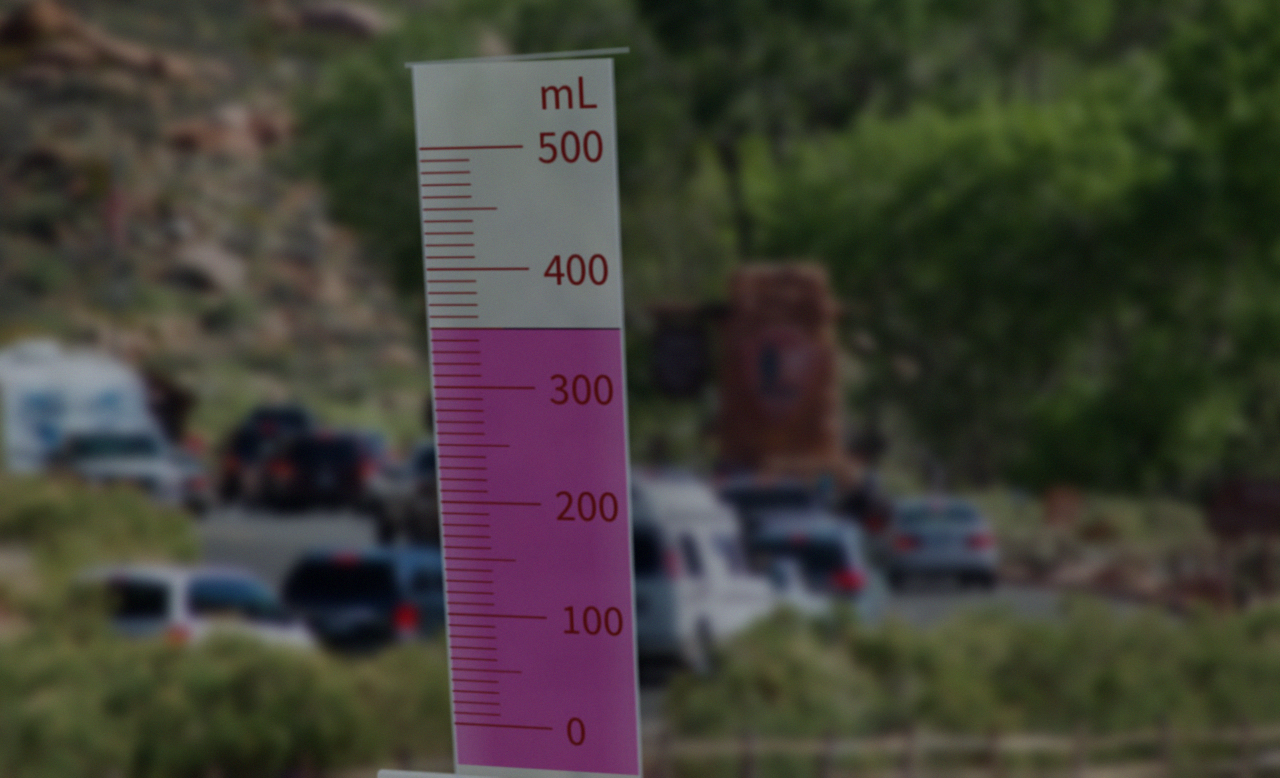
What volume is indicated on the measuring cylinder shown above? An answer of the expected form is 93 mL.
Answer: 350 mL
